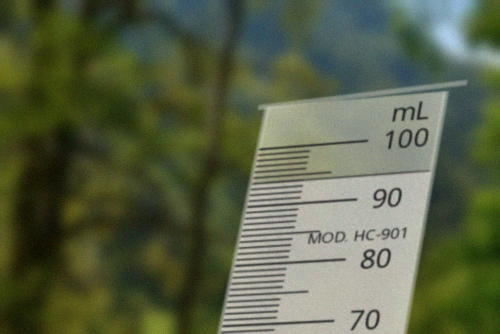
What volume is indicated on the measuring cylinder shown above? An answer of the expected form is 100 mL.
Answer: 94 mL
